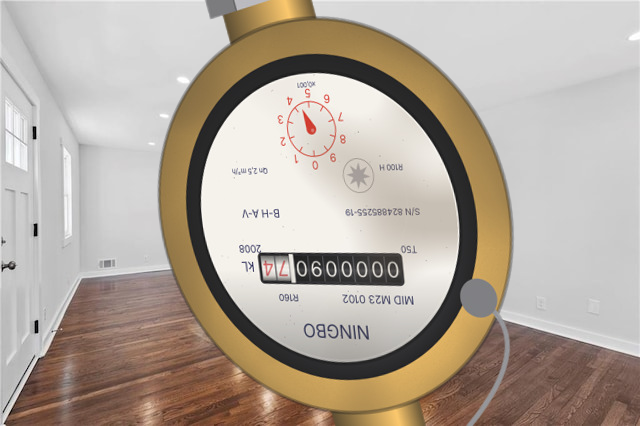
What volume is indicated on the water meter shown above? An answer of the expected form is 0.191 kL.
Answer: 90.744 kL
